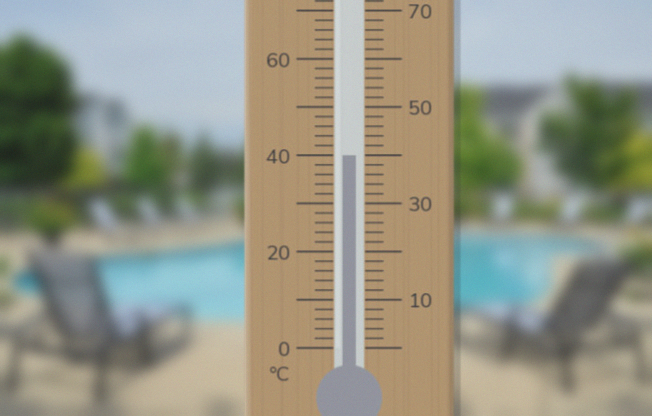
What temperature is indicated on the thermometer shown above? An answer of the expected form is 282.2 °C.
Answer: 40 °C
